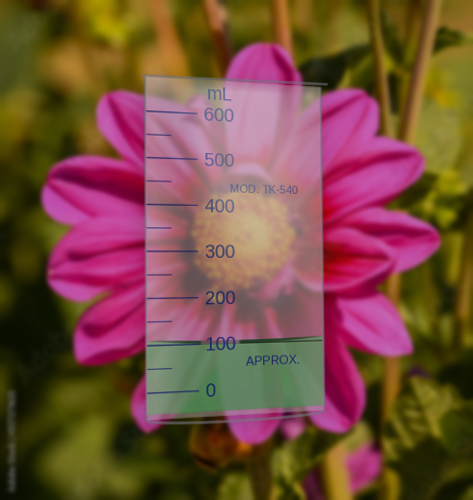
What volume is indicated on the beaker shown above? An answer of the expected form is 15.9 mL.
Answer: 100 mL
